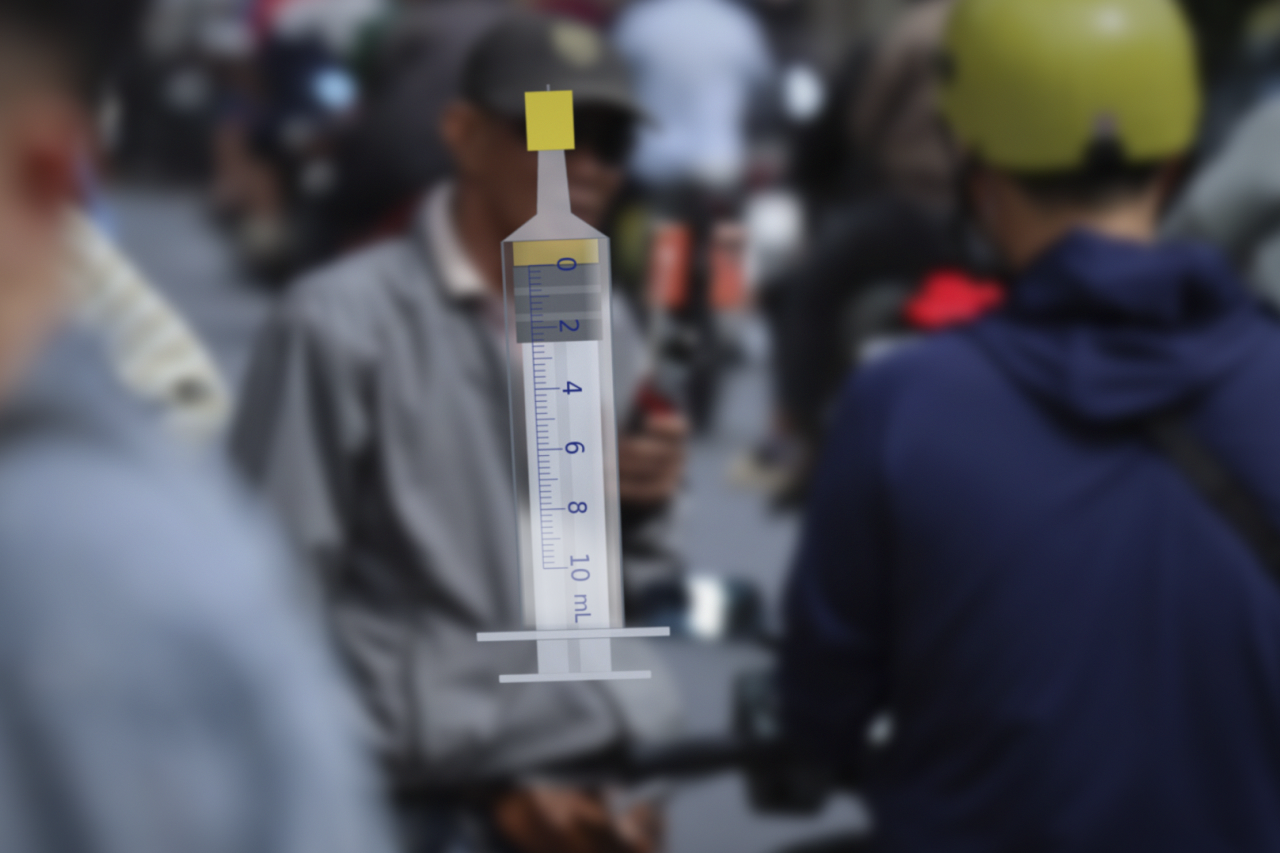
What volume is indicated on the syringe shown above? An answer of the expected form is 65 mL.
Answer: 0 mL
